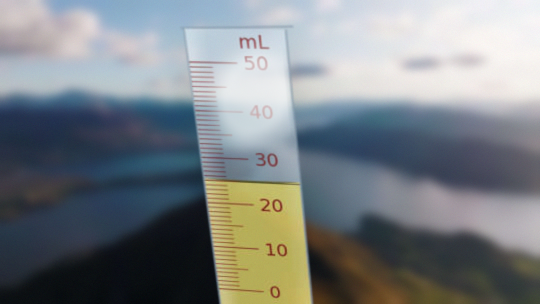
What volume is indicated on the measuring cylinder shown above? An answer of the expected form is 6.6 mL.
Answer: 25 mL
